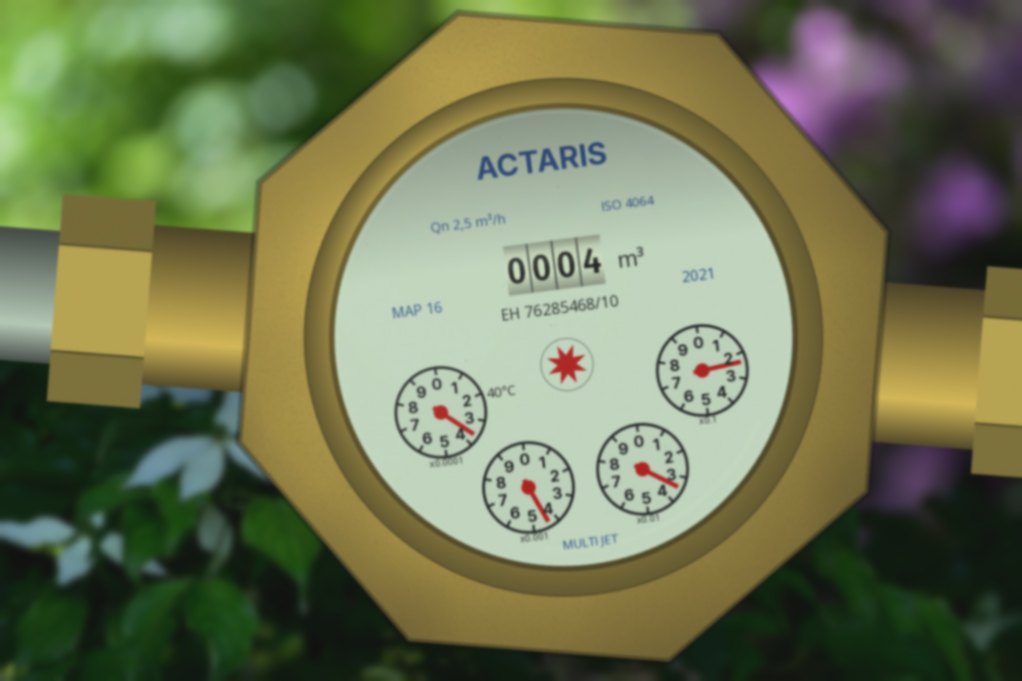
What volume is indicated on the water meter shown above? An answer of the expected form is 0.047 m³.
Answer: 4.2343 m³
